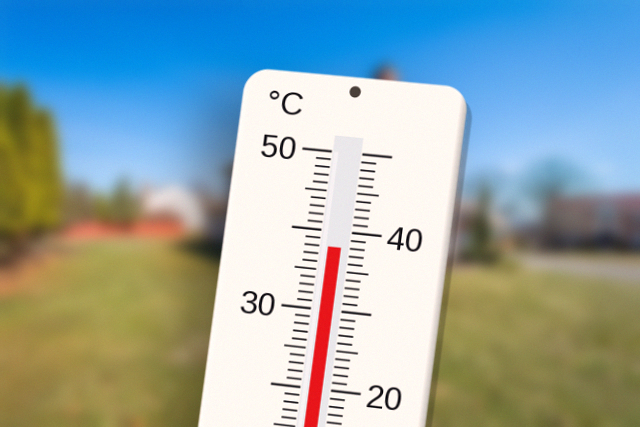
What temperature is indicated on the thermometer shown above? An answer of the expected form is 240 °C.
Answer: 38 °C
